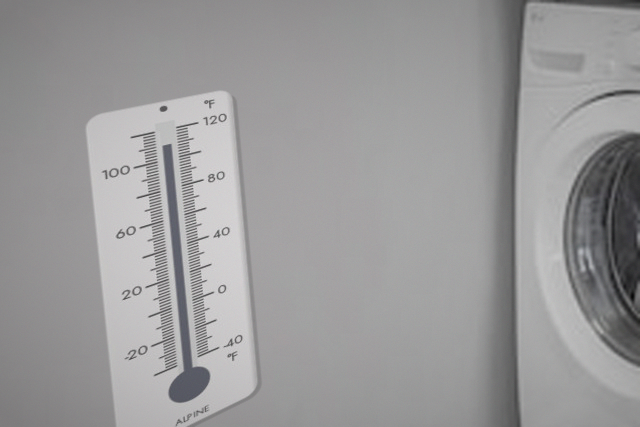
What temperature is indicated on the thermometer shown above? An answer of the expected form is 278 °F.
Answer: 110 °F
